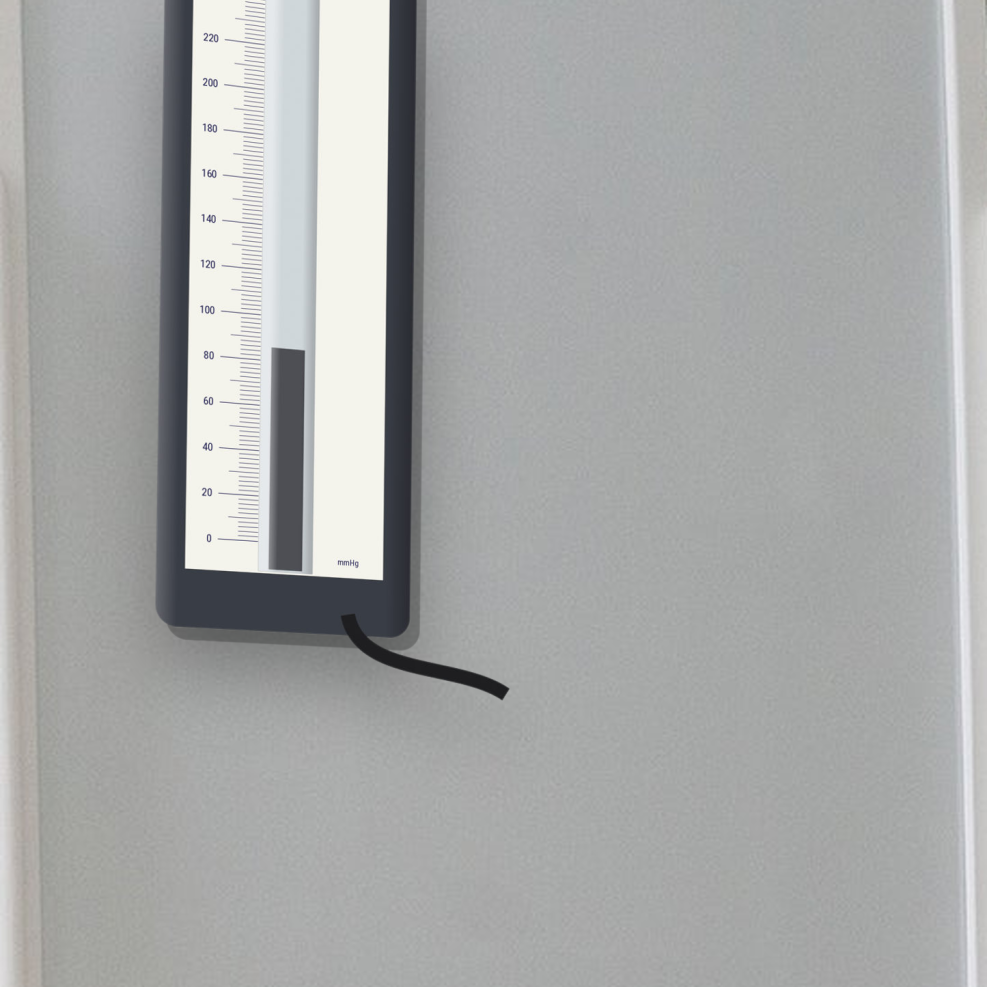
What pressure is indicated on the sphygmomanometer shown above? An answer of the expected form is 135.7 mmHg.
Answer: 86 mmHg
